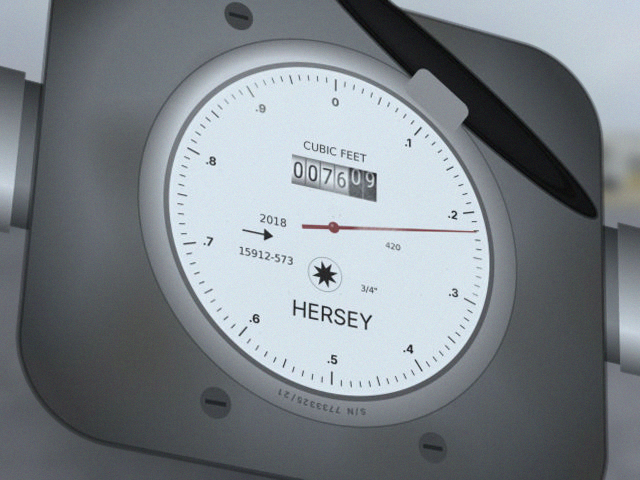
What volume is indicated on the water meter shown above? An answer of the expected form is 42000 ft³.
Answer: 7609.22 ft³
